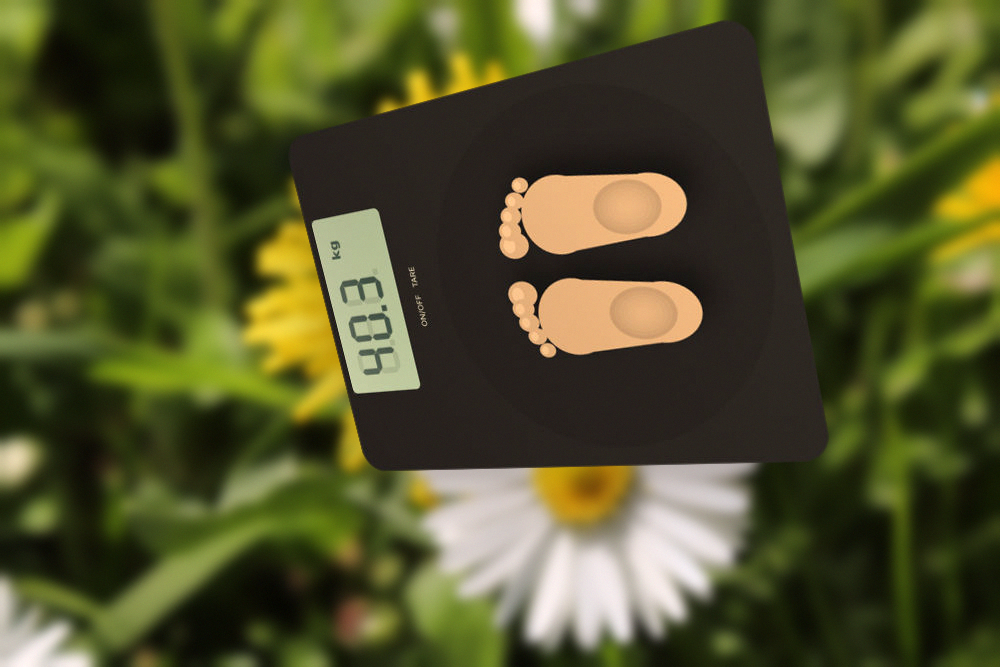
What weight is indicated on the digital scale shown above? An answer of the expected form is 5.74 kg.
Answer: 40.3 kg
